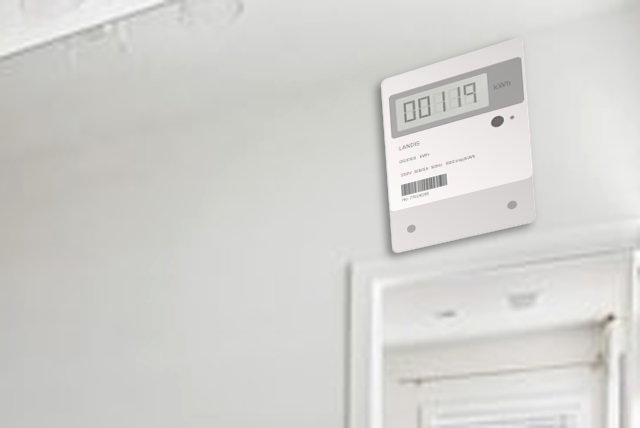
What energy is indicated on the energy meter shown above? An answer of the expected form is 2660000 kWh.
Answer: 119 kWh
